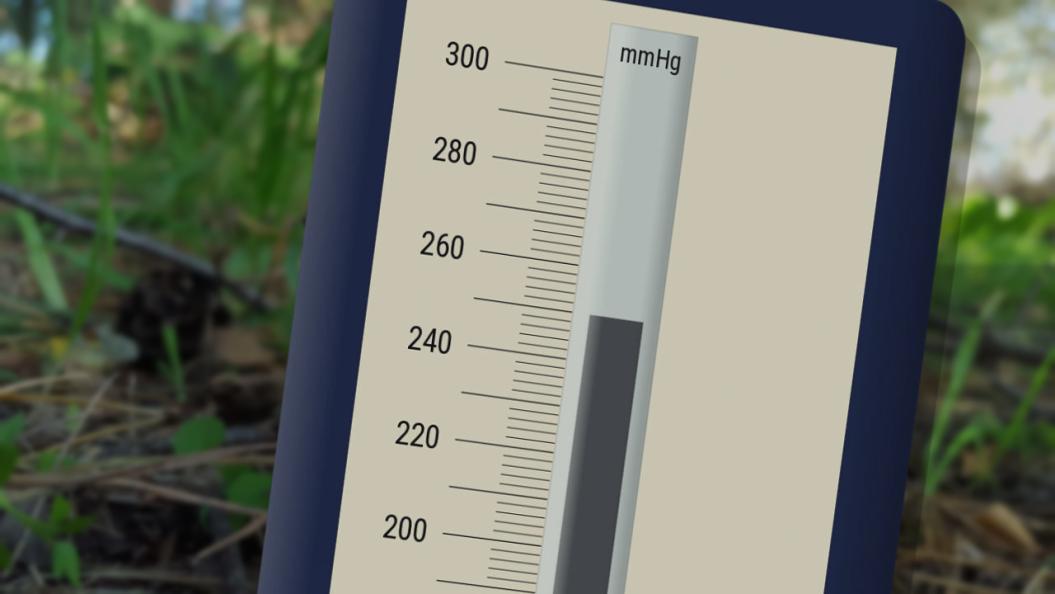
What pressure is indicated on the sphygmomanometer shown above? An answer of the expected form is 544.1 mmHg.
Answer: 250 mmHg
